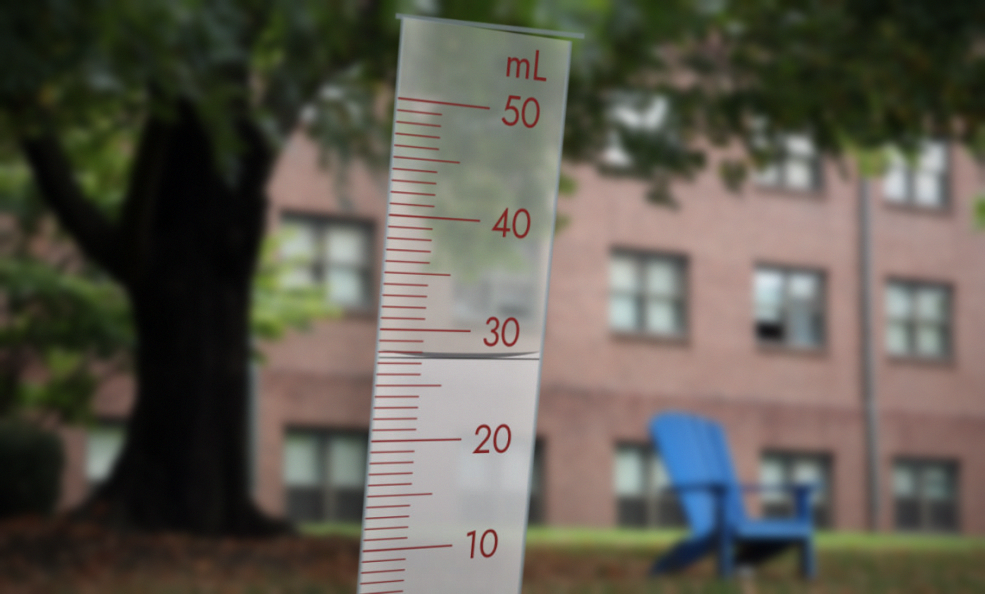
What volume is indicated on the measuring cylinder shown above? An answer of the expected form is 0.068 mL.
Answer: 27.5 mL
